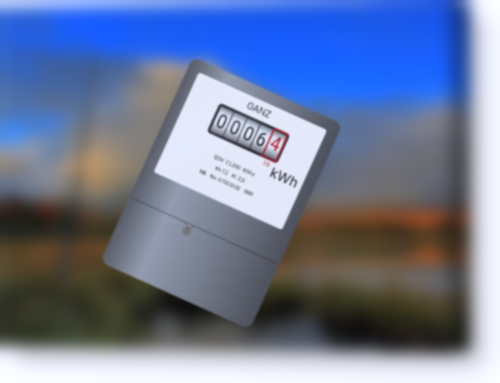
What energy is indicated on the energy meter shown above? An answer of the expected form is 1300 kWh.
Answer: 6.4 kWh
